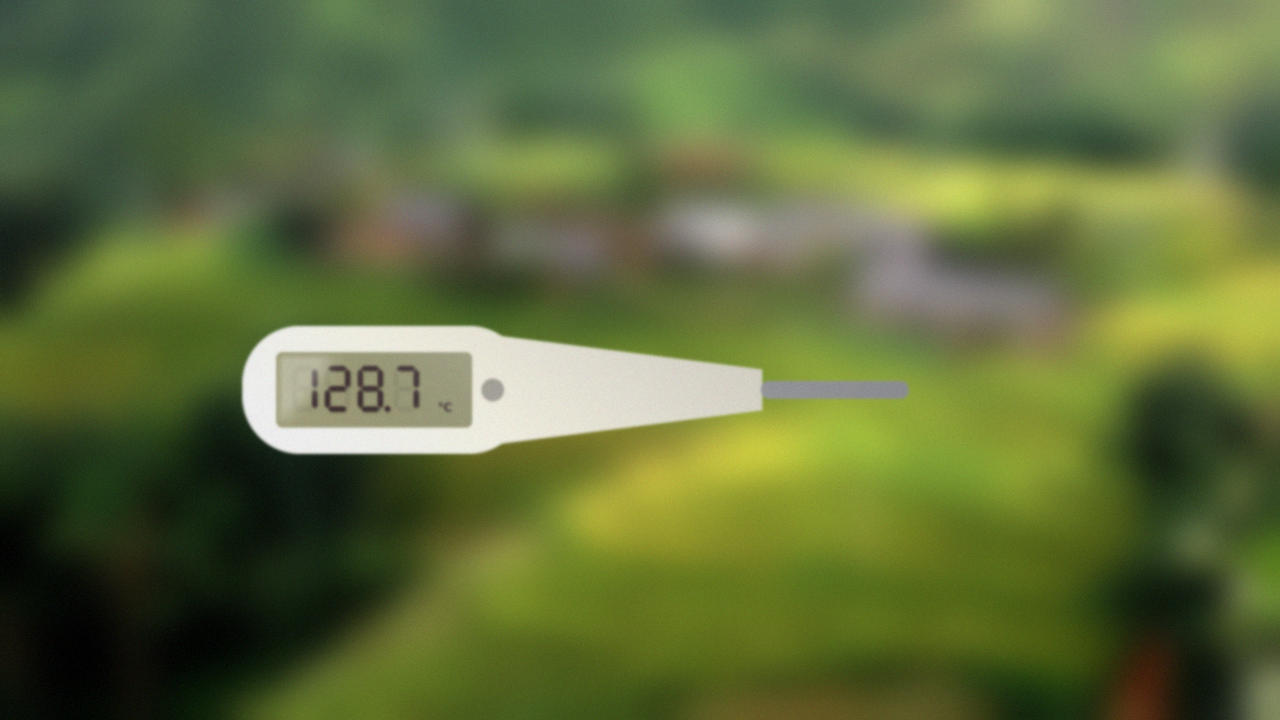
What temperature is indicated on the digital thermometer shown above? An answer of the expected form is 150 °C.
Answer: 128.7 °C
